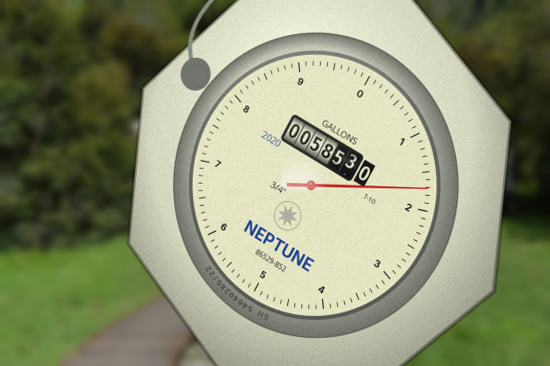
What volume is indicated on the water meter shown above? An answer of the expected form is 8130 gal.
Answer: 58531.7 gal
